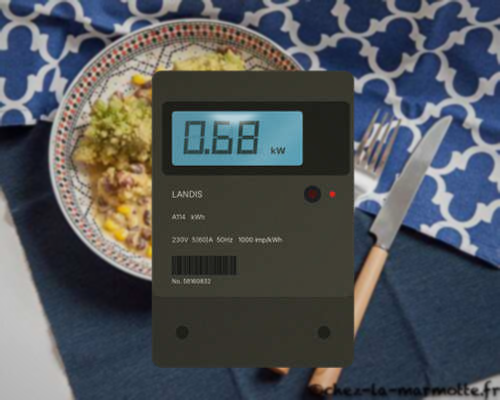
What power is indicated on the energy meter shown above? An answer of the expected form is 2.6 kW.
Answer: 0.68 kW
